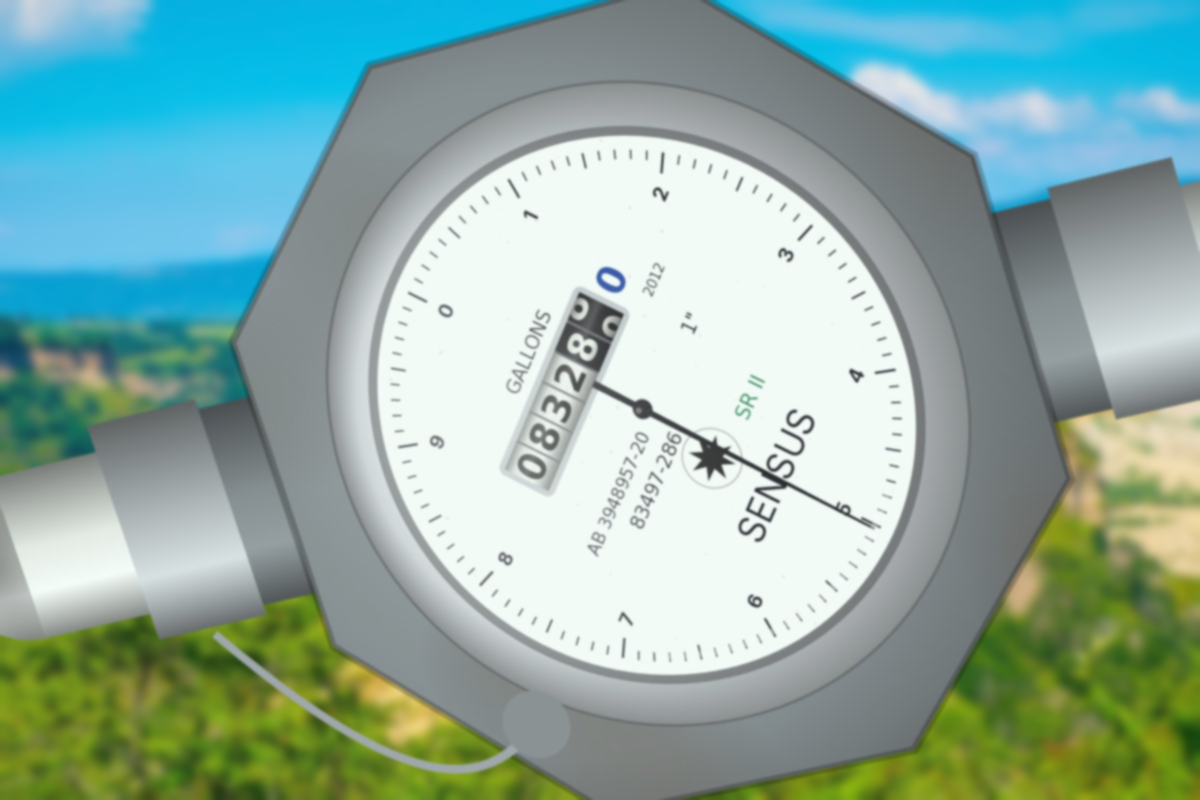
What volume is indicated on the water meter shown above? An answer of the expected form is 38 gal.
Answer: 832885.0 gal
